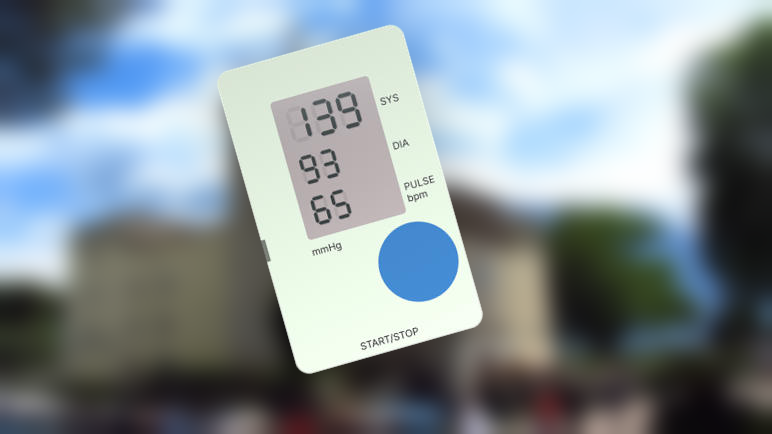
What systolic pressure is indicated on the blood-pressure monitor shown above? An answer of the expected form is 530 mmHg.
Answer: 139 mmHg
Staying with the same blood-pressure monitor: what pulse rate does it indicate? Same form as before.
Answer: 65 bpm
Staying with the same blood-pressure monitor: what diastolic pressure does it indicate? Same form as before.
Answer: 93 mmHg
